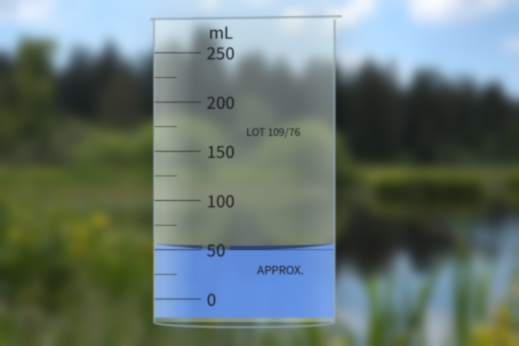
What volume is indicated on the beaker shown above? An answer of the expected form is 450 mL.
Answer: 50 mL
